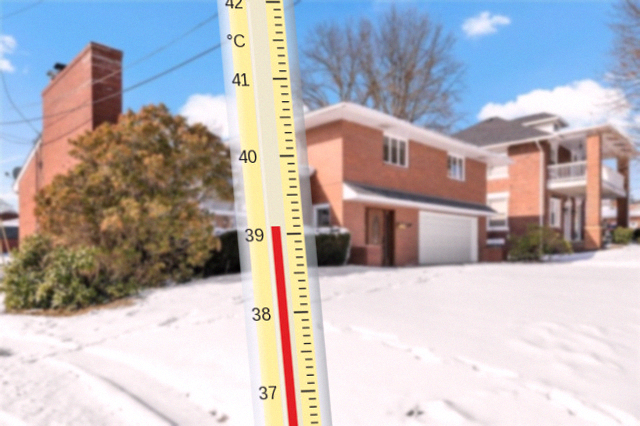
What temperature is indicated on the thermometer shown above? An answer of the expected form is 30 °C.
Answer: 39.1 °C
